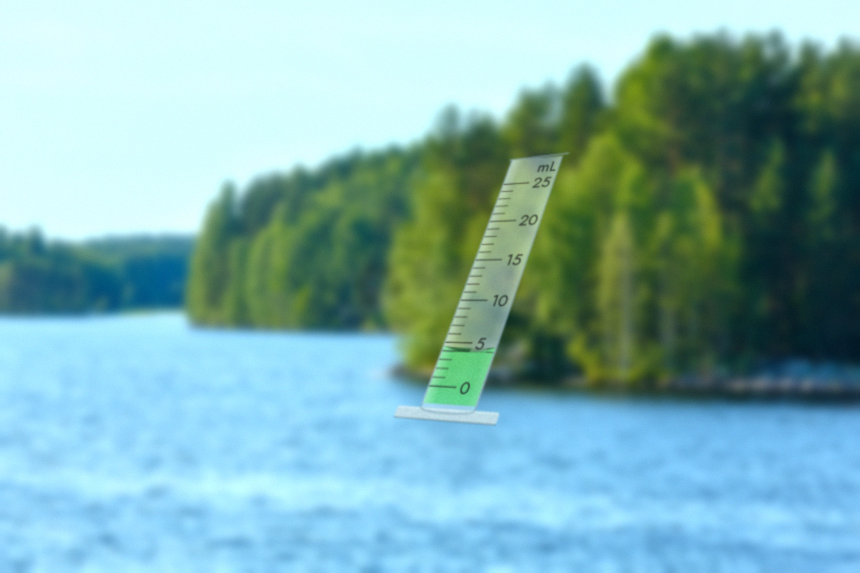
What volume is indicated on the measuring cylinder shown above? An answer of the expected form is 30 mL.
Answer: 4 mL
